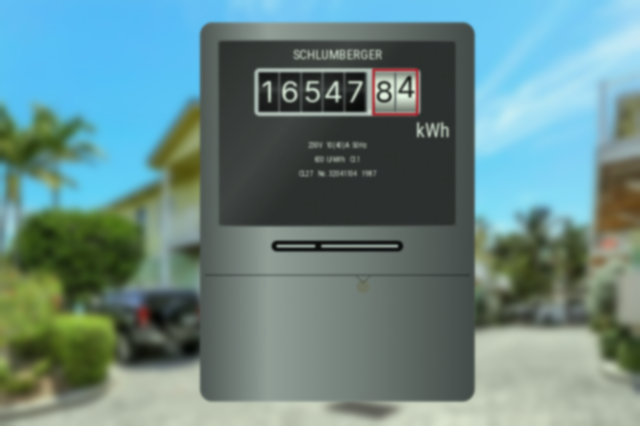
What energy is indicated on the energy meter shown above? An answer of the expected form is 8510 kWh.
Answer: 16547.84 kWh
